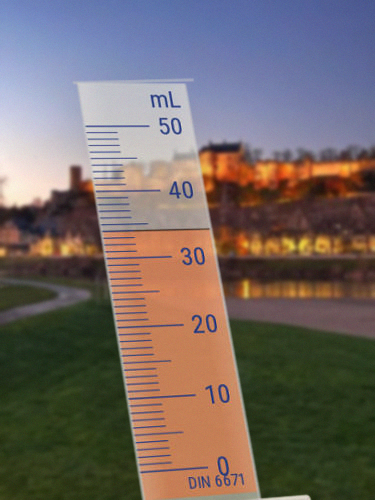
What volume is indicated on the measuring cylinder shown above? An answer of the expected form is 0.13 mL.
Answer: 34 mL
